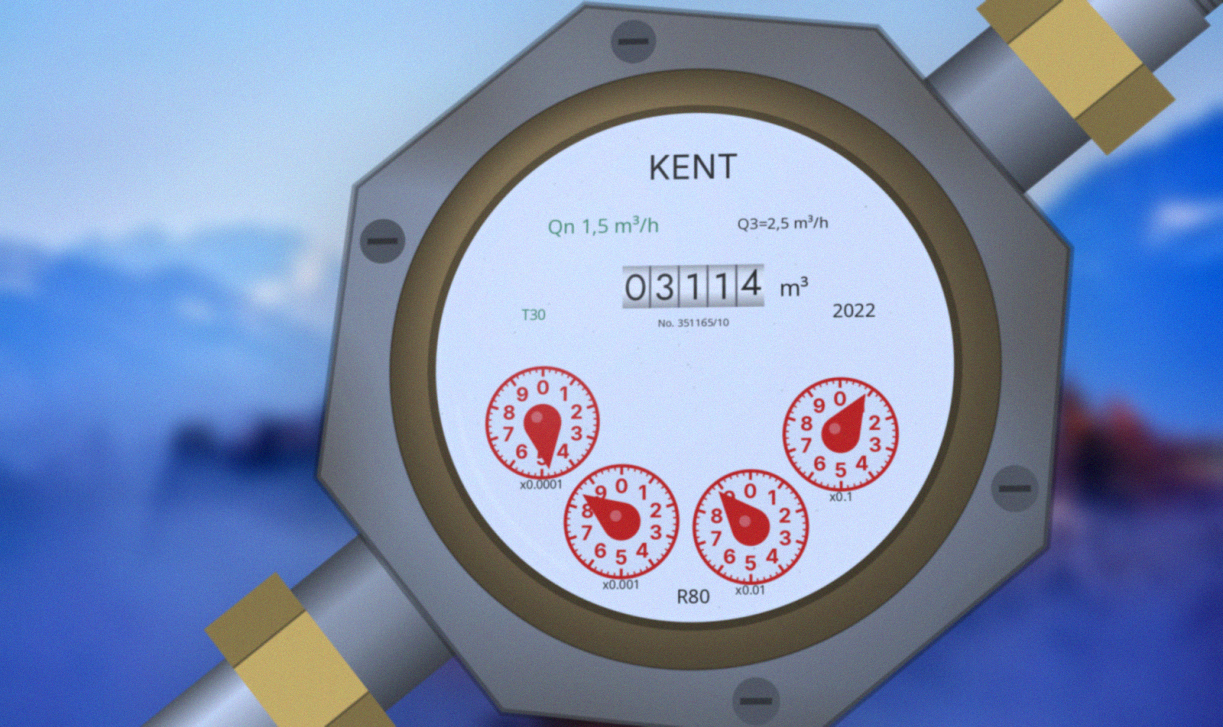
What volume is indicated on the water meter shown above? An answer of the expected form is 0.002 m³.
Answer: 3114.0884 m³
